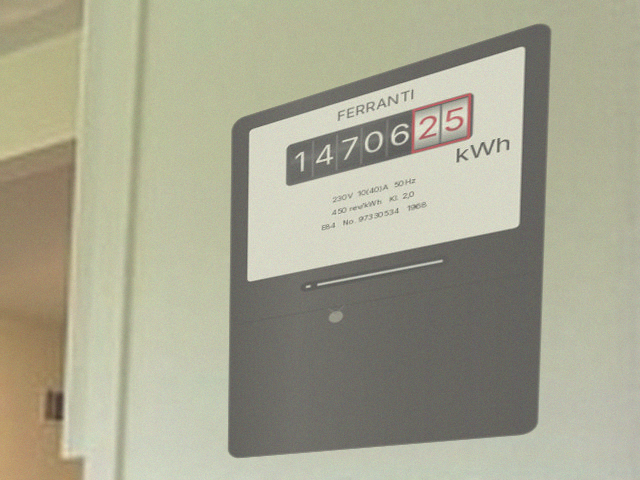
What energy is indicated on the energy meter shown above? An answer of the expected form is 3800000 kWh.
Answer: 14706.25 kWh
